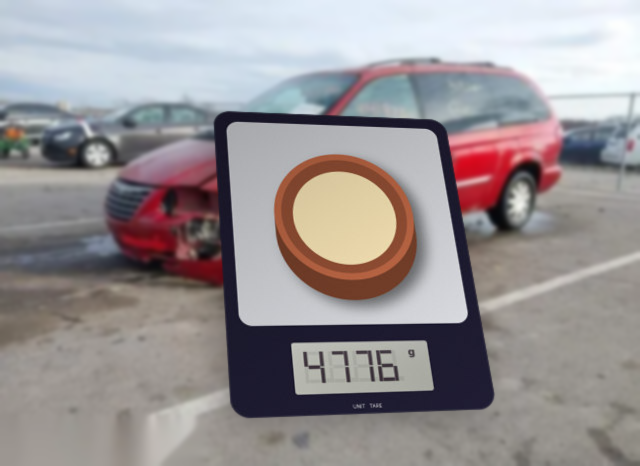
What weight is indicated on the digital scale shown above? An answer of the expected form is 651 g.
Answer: 4776 g
